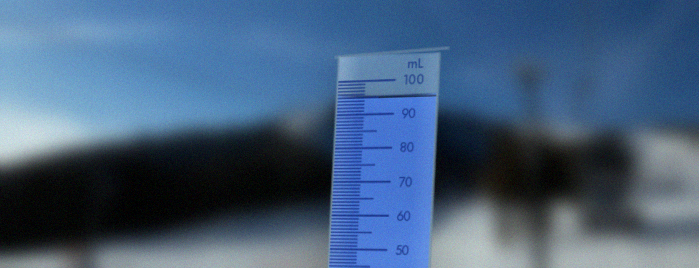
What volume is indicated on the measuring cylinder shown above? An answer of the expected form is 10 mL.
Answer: 95 mL
